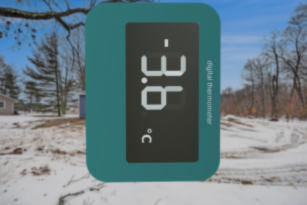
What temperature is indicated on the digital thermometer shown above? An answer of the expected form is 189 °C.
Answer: -3.6 °C
